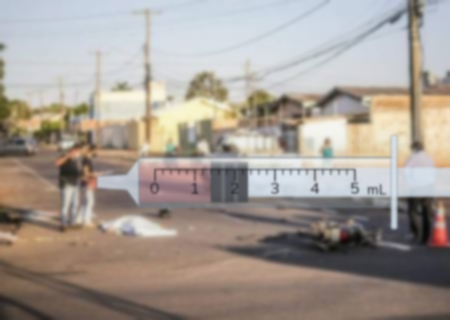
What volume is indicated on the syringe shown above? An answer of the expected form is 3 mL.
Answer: 1.4 mL
